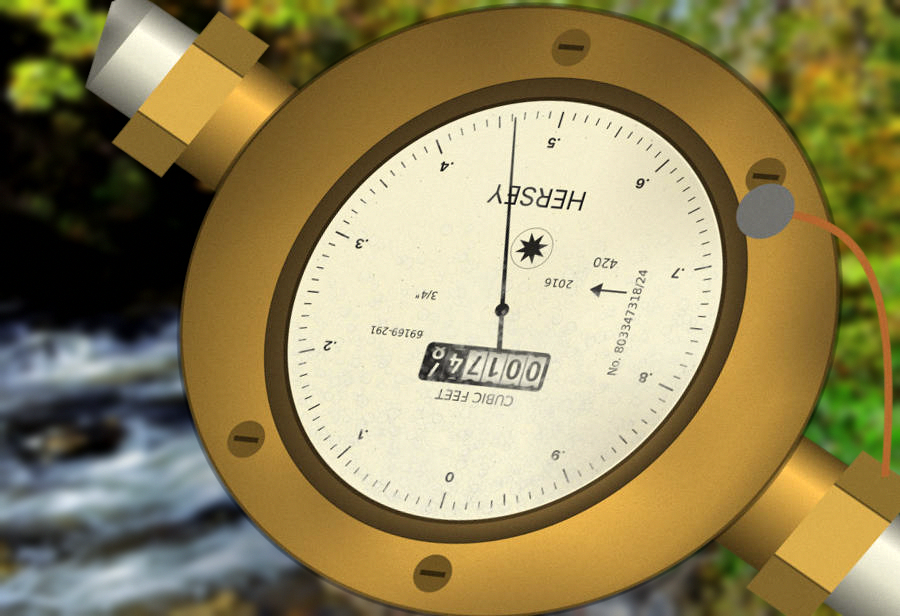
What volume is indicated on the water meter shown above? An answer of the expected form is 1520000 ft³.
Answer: 1747.46 ft³
